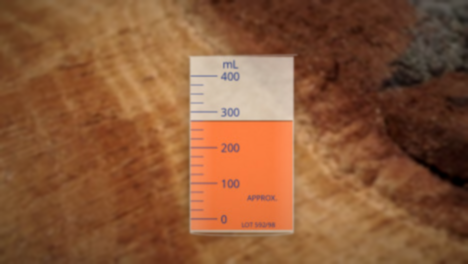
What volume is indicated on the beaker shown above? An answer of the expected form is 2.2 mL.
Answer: 275 mL
